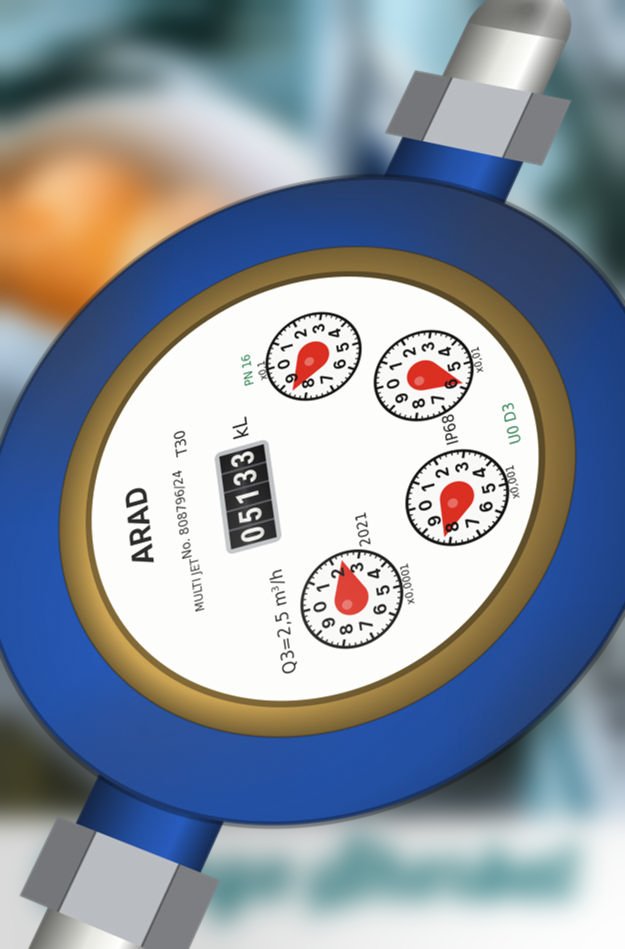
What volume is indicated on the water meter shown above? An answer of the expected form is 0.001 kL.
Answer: 5133.8582 kL
